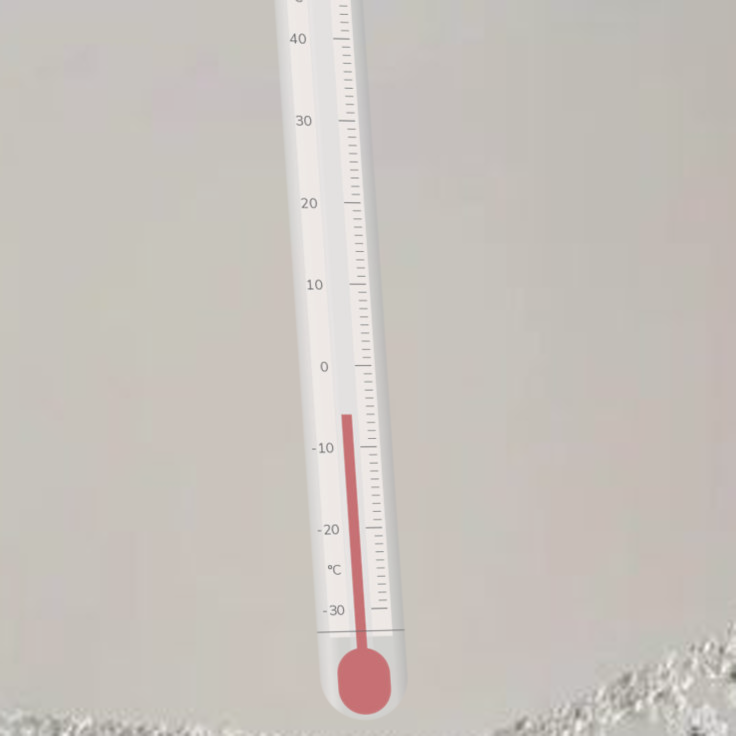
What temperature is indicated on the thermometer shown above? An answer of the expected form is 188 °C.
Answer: -6 °C
